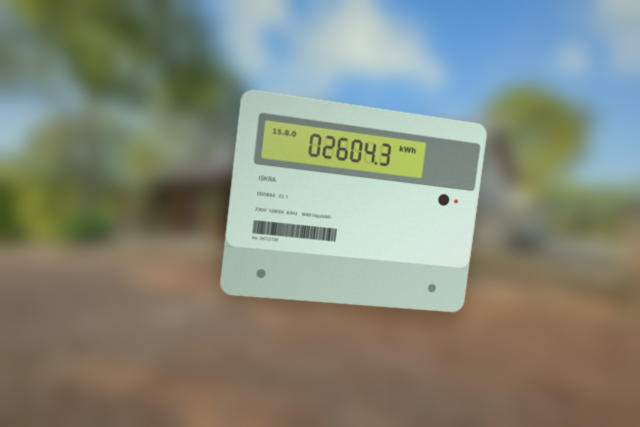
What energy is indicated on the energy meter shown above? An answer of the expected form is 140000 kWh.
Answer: 2604.3 kWh
